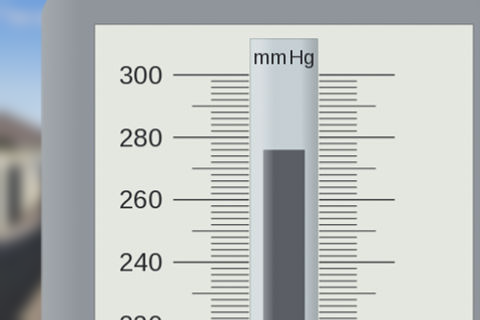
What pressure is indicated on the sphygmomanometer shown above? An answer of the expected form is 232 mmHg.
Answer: 276 mmHg
